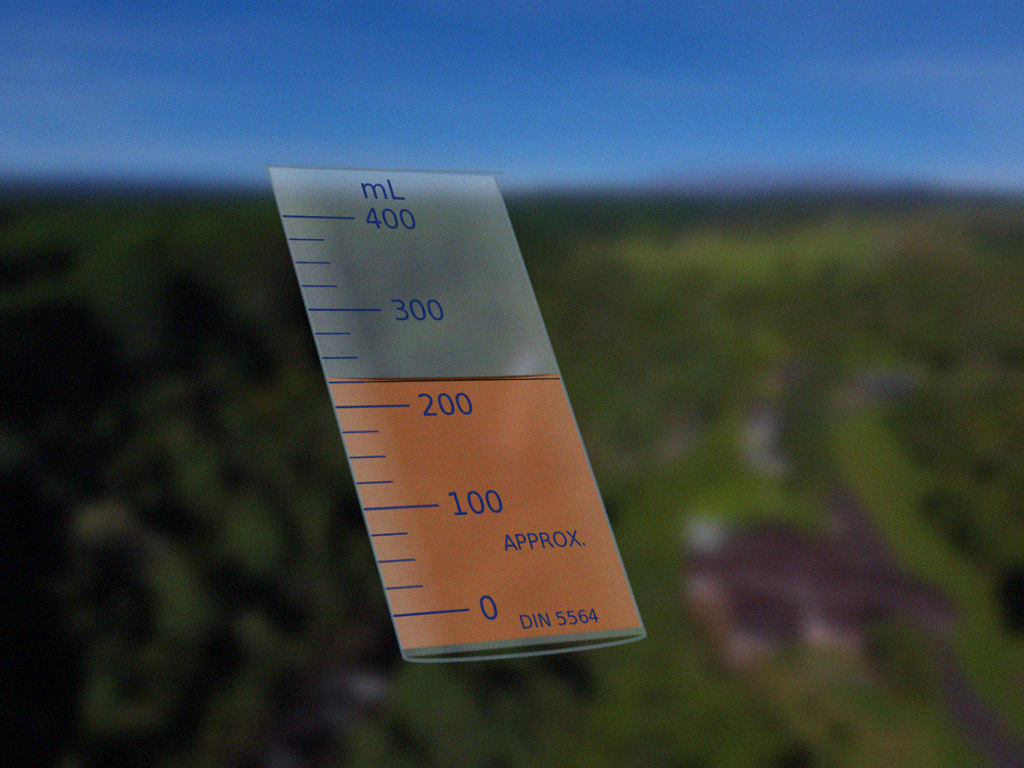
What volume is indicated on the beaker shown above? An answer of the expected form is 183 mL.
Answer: 225 mL
